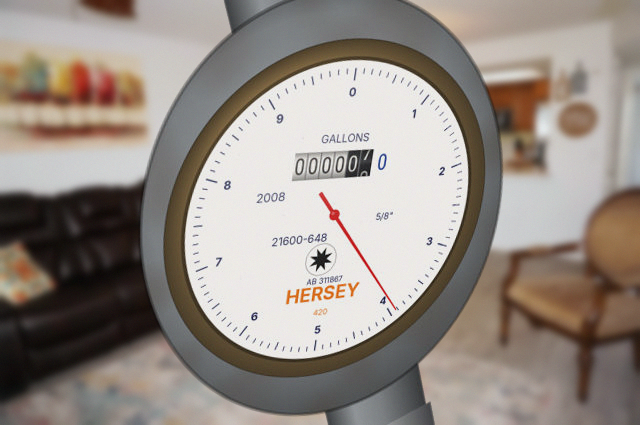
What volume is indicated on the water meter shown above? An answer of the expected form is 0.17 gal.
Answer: 73.9 gal
